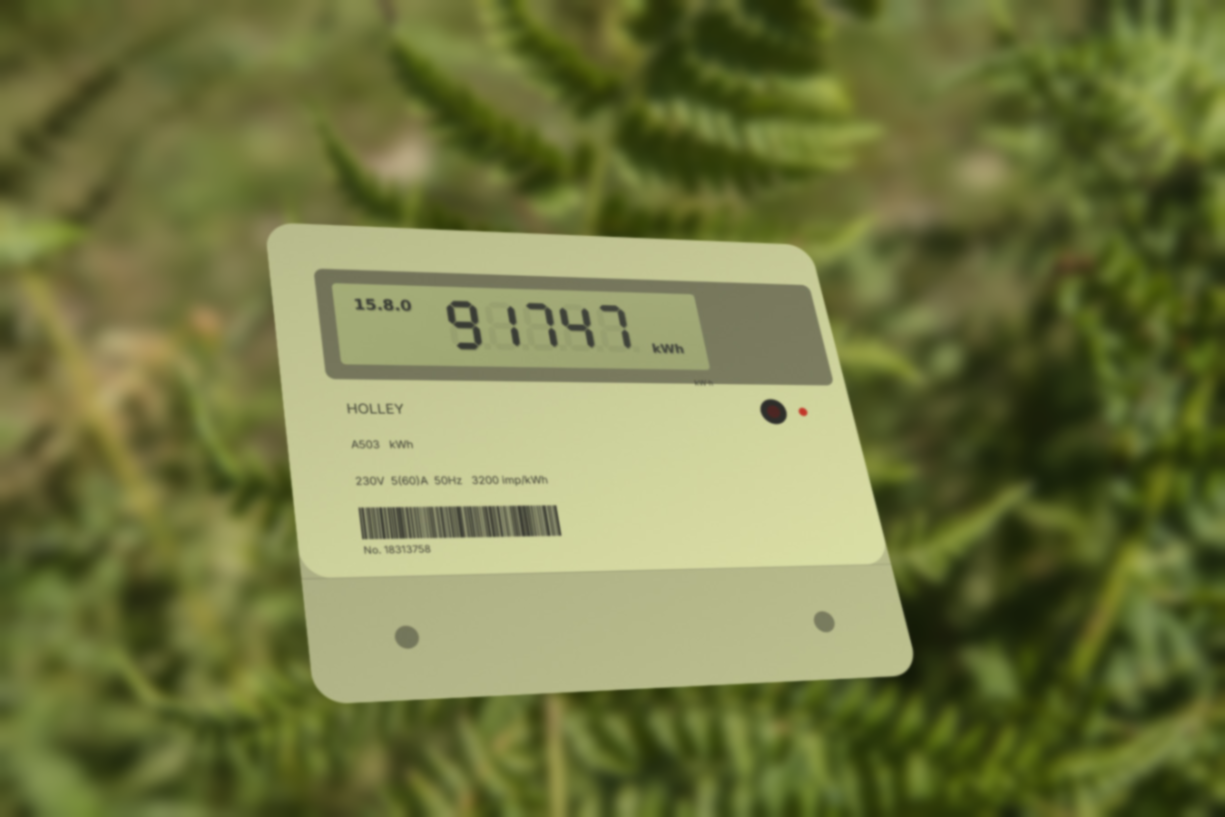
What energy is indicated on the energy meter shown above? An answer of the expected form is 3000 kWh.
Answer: 91747 kWh
